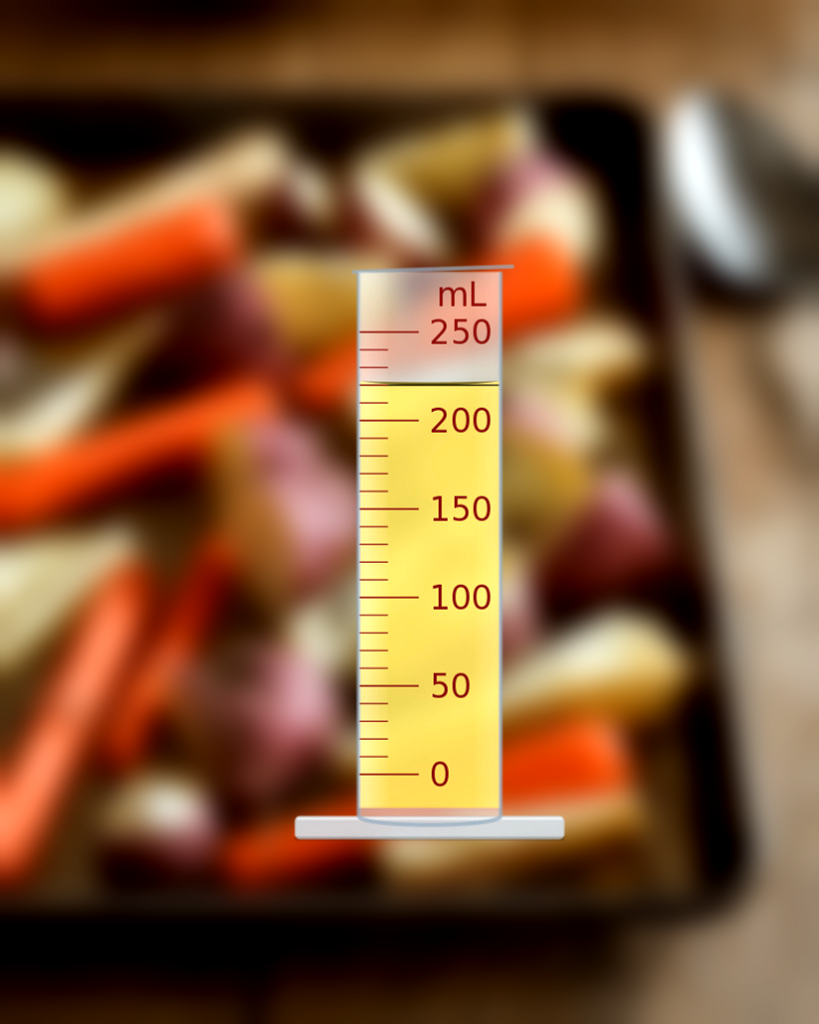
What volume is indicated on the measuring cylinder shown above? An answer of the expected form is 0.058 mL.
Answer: 220 mL
